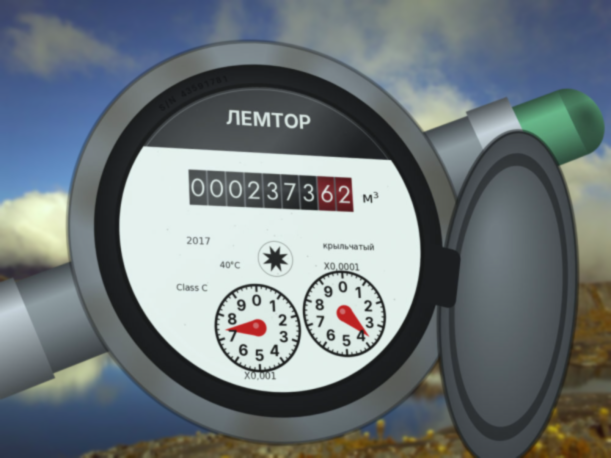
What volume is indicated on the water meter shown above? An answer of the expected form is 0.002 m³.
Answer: 2373.6273 m³
